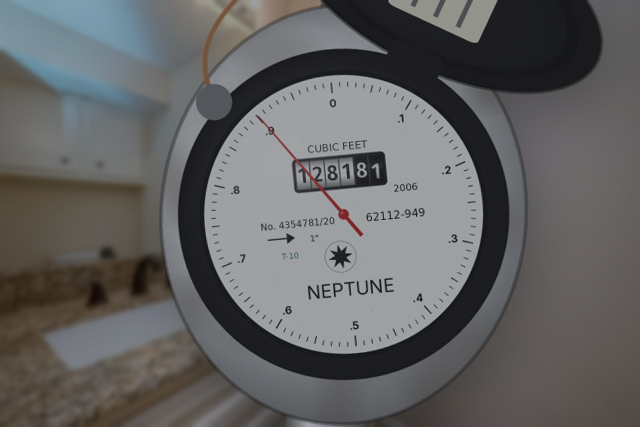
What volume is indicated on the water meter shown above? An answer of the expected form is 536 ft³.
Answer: 128180.90 ft³
